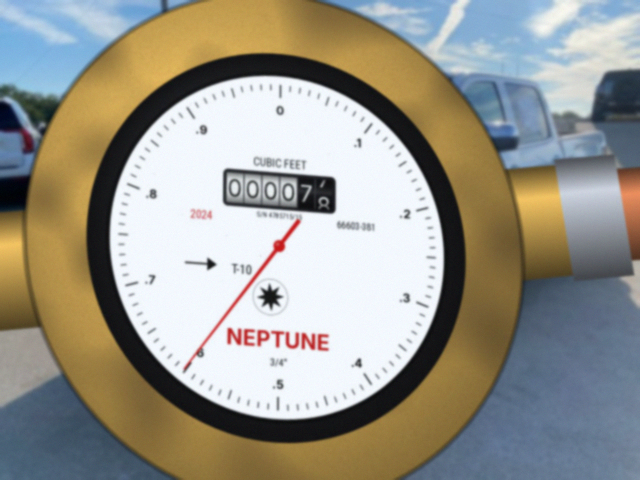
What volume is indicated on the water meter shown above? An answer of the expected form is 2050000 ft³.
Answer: 77.60 ft³
